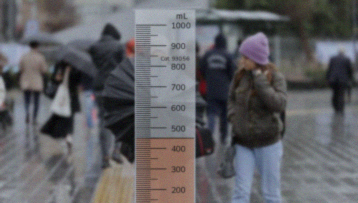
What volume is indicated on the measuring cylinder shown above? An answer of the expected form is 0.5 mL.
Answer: 450 mL
